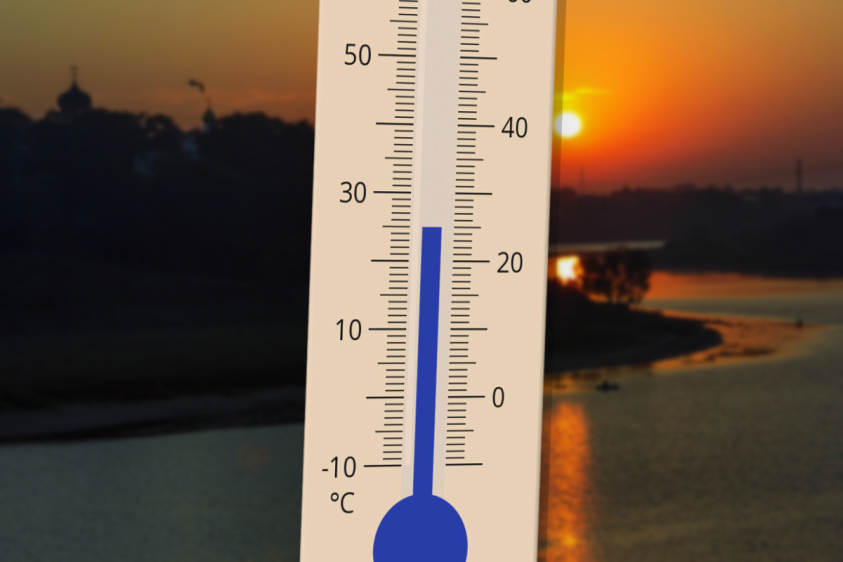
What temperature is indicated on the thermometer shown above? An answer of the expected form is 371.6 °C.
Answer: 25 °C
